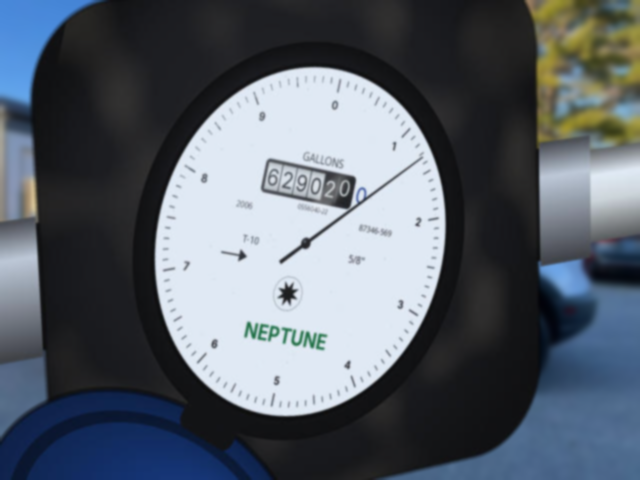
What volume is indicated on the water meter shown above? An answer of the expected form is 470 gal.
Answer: 6290201.3 gal
